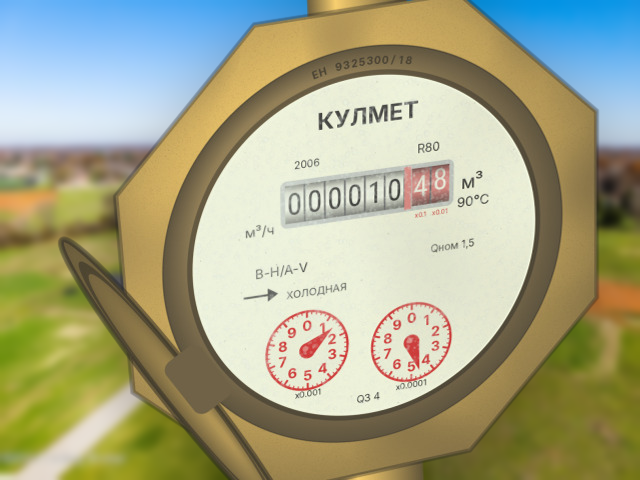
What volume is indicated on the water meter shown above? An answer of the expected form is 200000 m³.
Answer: 10.4814 m³
